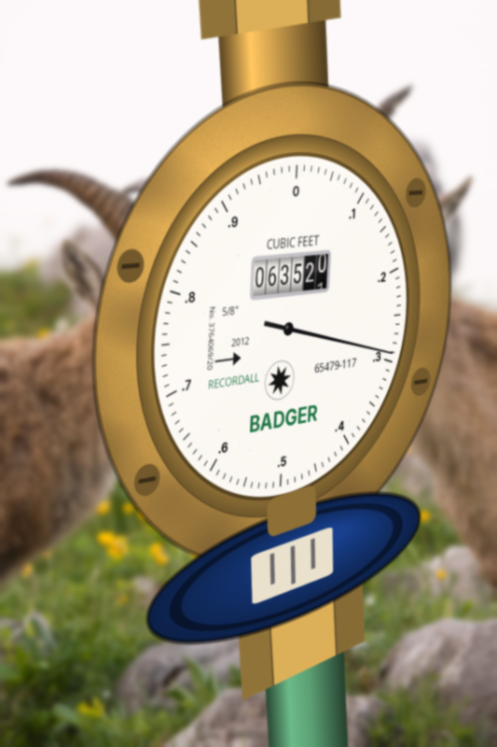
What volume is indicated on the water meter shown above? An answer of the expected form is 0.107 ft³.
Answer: 63520.29 ft³
